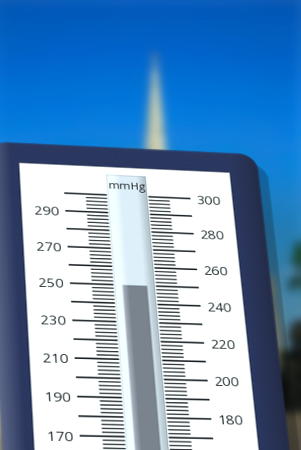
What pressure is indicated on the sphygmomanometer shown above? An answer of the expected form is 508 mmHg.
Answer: 250 mmHg
